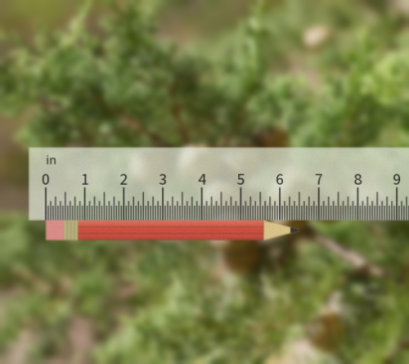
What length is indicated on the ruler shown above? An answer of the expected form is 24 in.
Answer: 6.5 in
